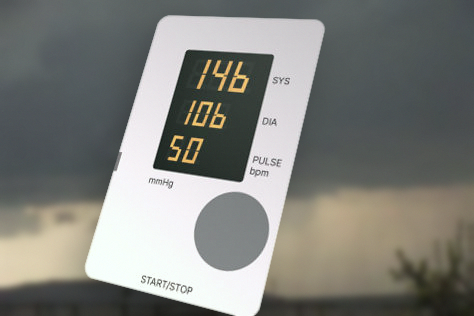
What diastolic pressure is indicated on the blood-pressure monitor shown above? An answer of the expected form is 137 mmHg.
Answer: 106 mmHg
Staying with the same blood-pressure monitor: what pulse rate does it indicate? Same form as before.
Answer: 50 bpm
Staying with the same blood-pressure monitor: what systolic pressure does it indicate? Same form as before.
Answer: 146 mmHg
